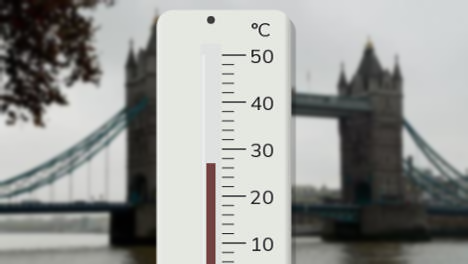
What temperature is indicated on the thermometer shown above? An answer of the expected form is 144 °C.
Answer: 27 °C
